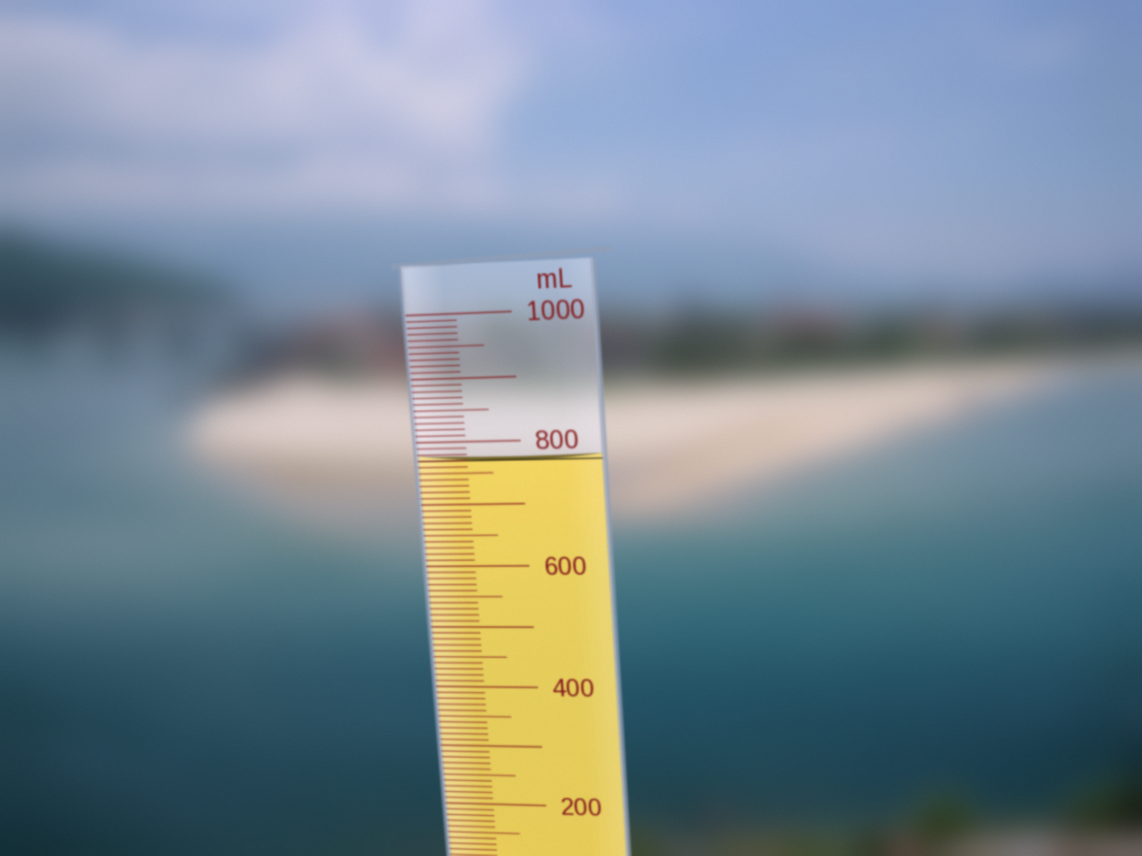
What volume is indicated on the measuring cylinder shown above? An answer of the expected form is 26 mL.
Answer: 770 mL
